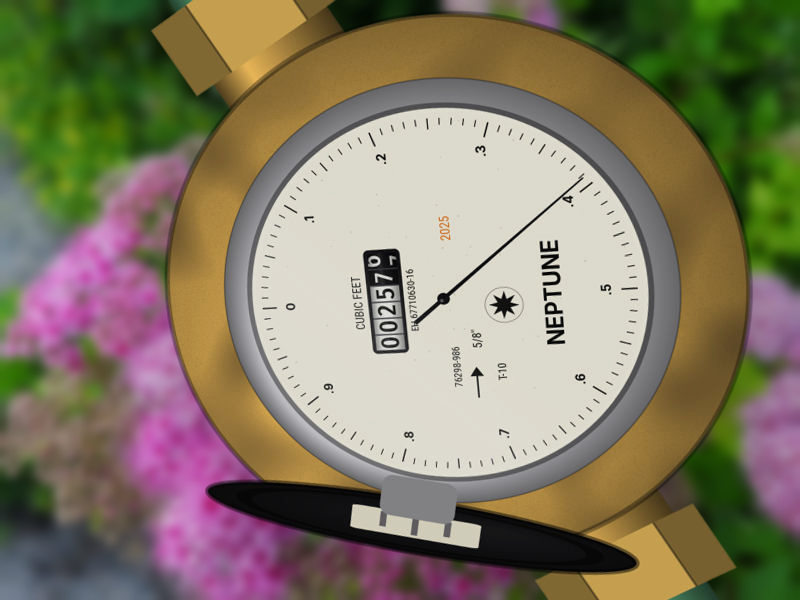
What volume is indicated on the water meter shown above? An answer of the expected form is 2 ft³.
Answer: 2576.39 ft³
